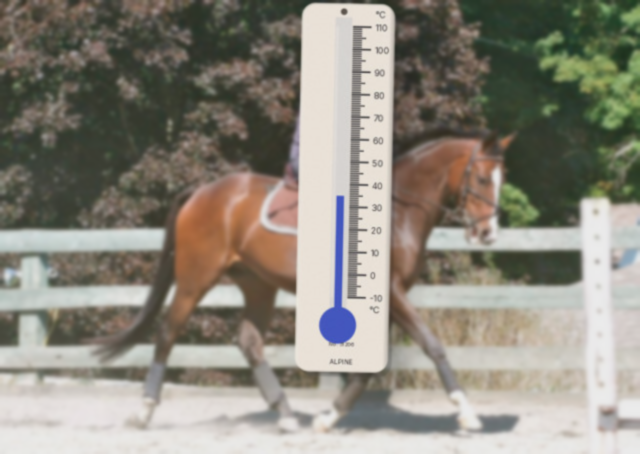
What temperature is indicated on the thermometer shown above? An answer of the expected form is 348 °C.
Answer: 35 °C
